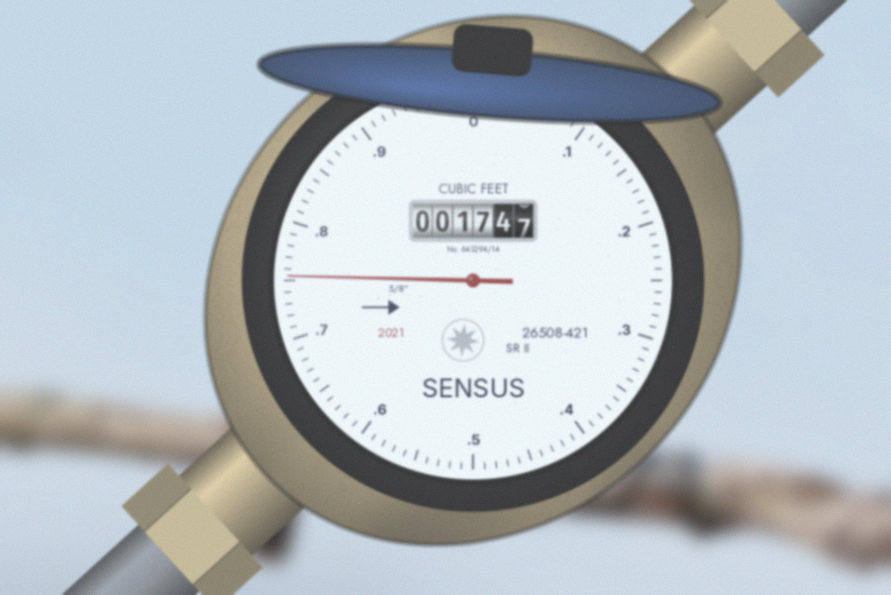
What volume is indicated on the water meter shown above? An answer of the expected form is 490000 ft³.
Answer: 1746.75 ft³
